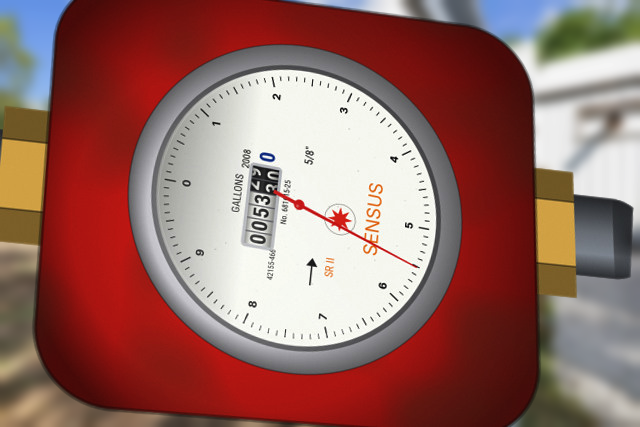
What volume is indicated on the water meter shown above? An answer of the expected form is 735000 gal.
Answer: 53295.5 gal
